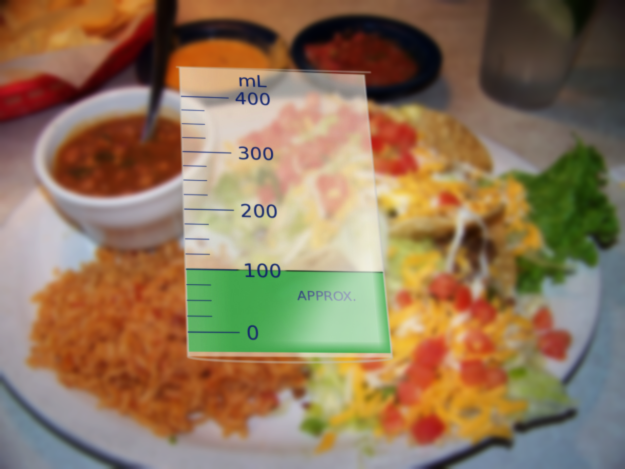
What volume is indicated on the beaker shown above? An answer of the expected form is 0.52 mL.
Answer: 100 mL
